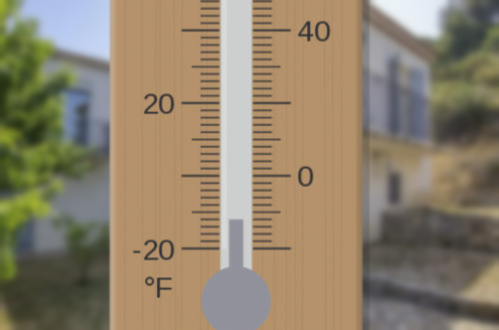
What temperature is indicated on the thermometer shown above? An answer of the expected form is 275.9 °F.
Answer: -12 °F
